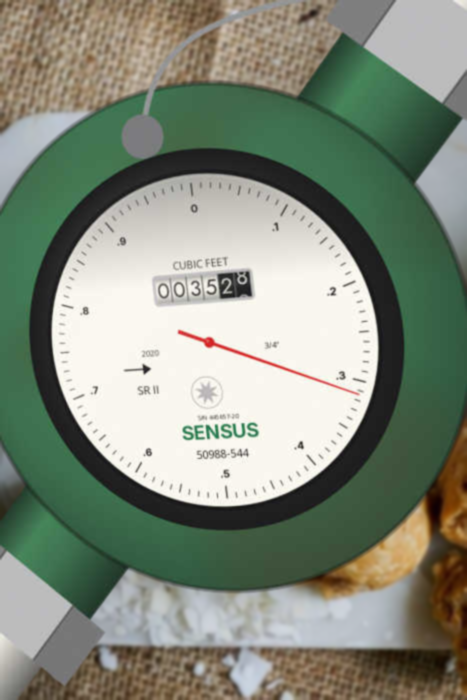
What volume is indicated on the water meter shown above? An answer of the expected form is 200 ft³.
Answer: 3528.31 ft³
